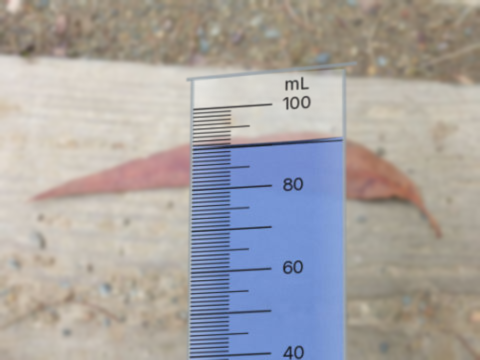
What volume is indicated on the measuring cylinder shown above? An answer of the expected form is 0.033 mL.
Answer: 90 mL
